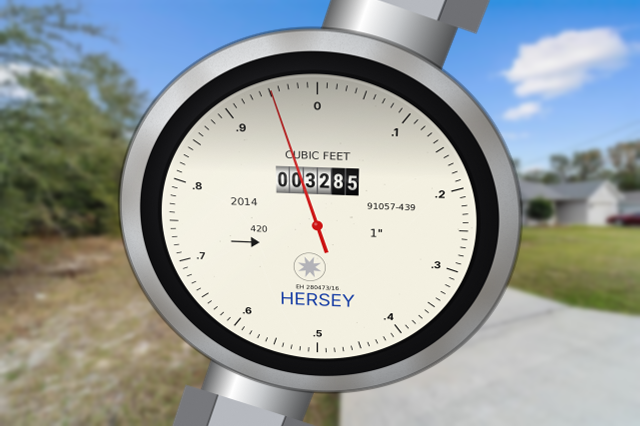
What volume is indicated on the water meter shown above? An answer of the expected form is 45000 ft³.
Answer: 3284.95 ft³
